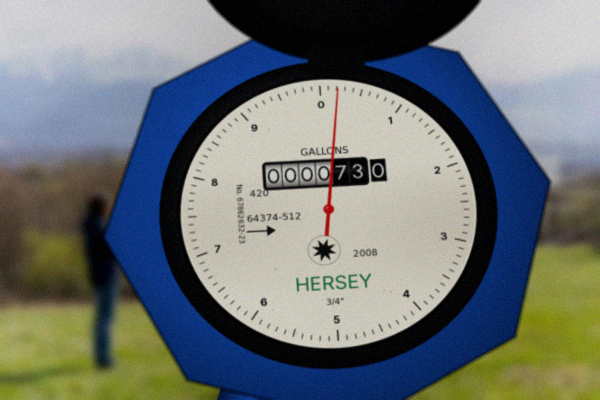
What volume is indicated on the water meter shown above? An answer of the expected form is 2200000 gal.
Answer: 730.2 gal
